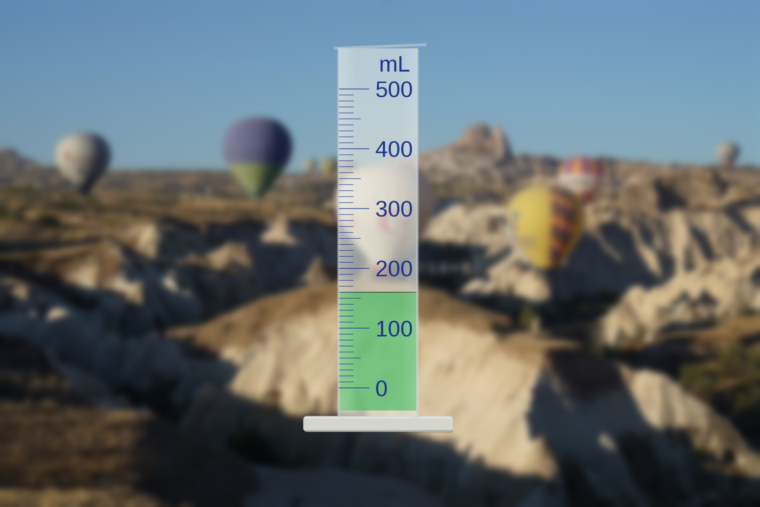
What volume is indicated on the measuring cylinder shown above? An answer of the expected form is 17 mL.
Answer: 160 mL
